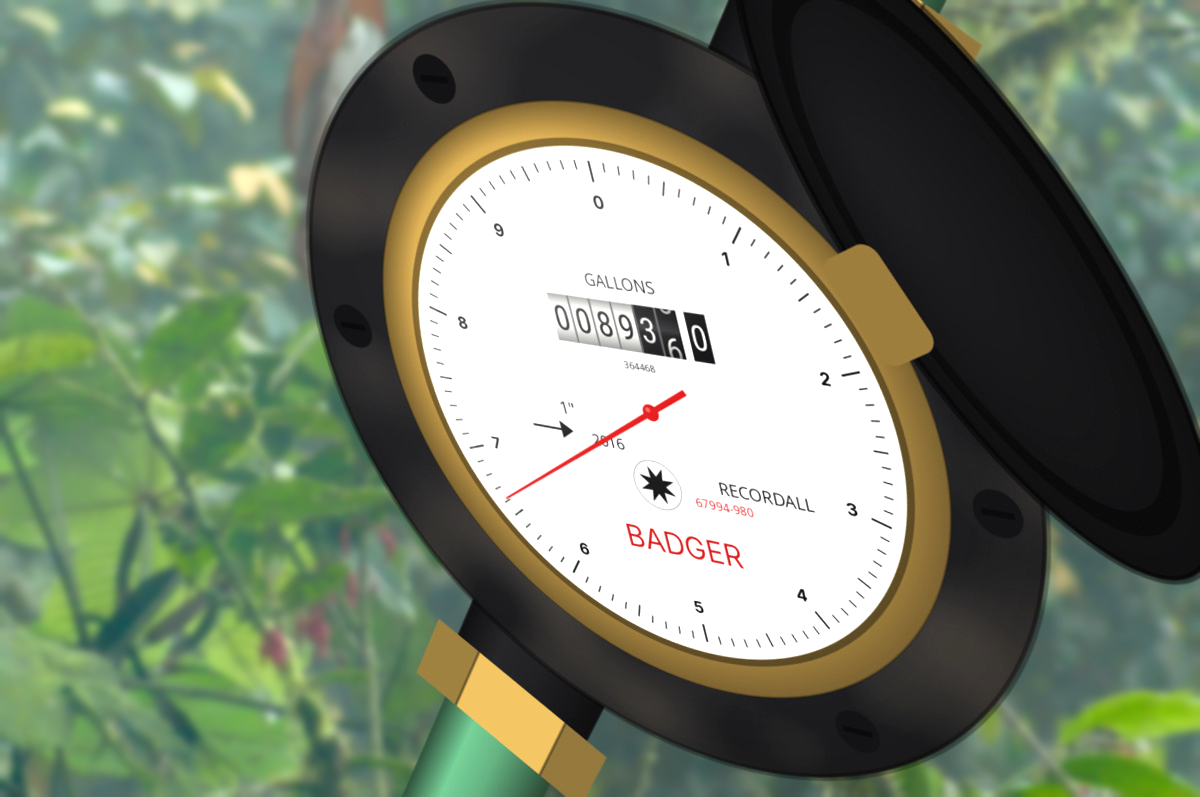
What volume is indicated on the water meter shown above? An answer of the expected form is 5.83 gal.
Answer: 89356.6 gal
